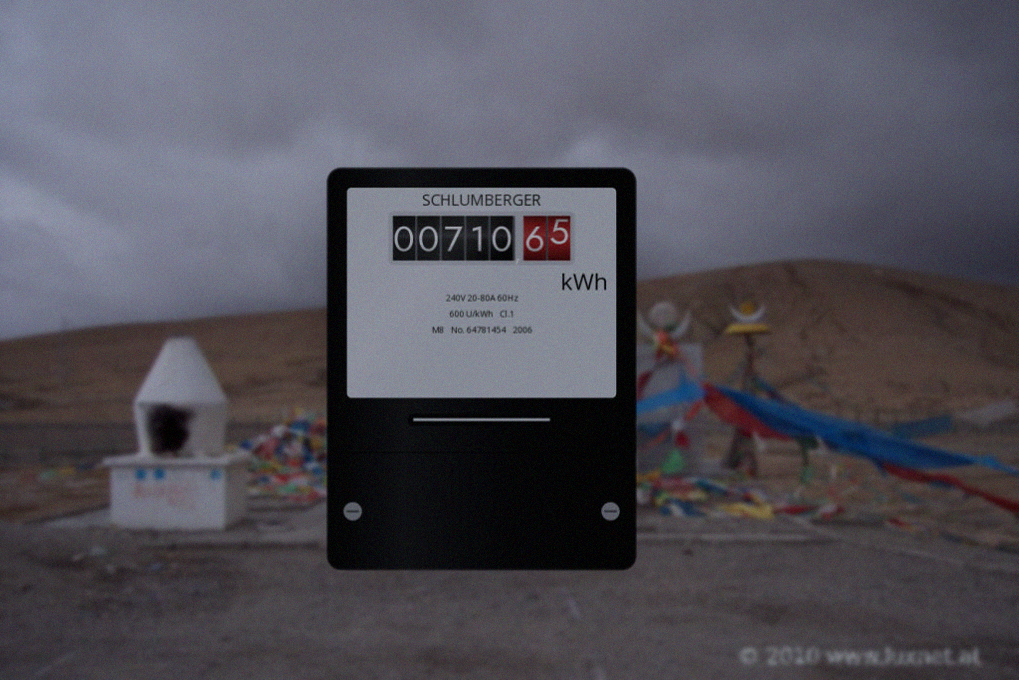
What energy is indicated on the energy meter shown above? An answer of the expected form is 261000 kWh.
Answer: 710.65 kWh
